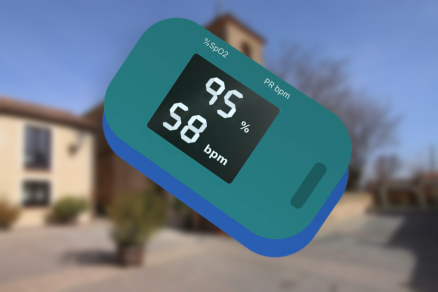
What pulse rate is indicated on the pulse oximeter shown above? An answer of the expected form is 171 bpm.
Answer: 58 bpm
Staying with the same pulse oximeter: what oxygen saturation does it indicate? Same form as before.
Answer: 95 %
